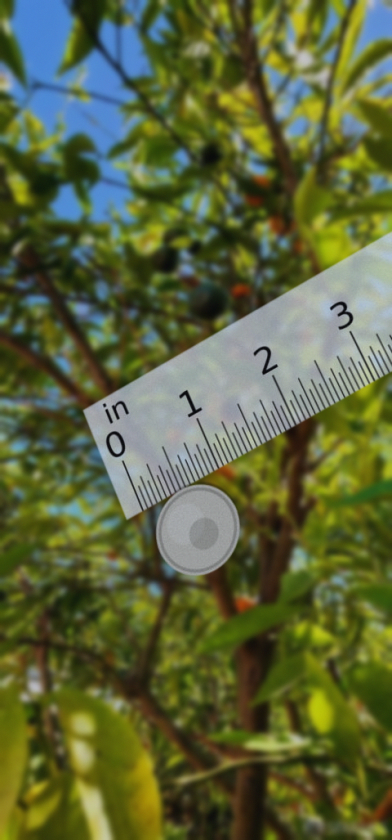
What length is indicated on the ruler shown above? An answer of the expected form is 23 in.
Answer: 1 in
